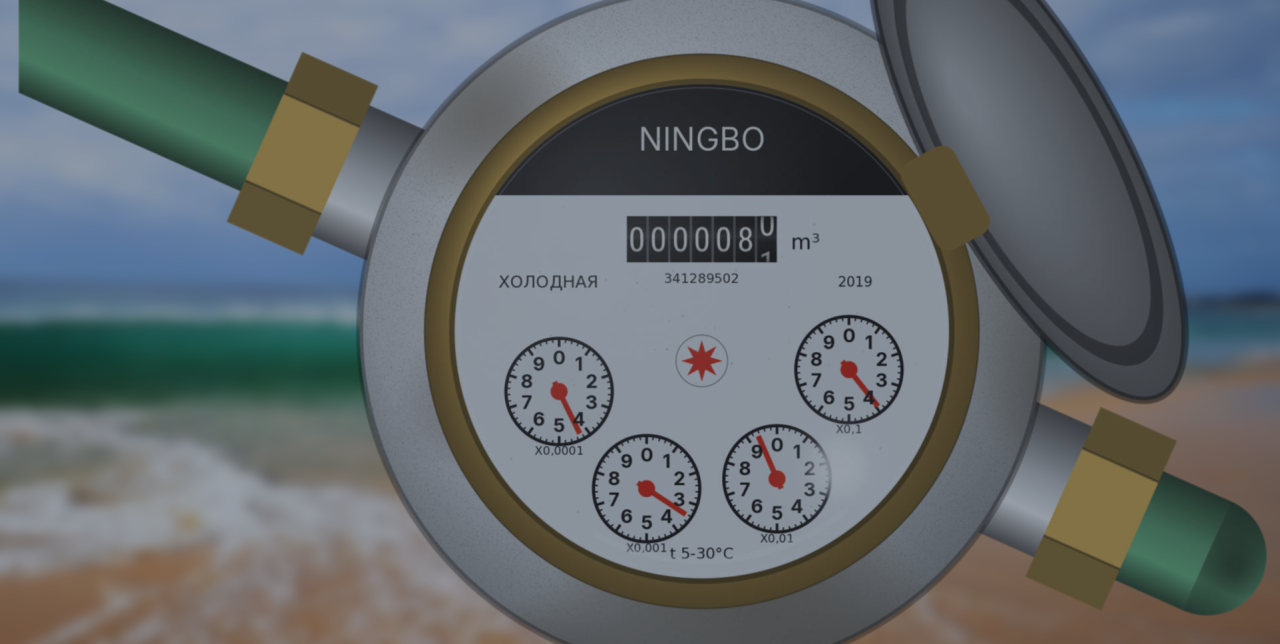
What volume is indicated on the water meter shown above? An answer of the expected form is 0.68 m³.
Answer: 80.3934 m³
